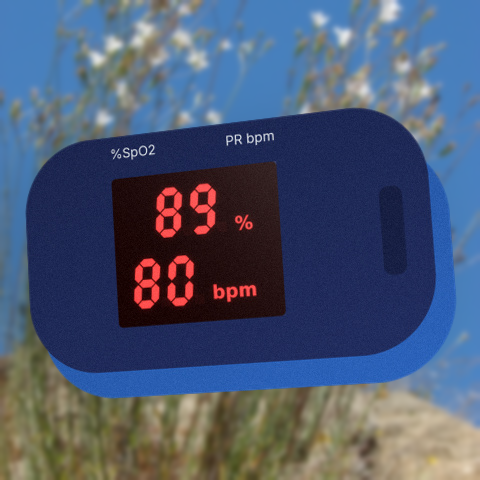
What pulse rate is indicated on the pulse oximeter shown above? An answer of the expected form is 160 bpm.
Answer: 80 bpm
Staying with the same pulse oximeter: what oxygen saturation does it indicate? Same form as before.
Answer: 89 %
